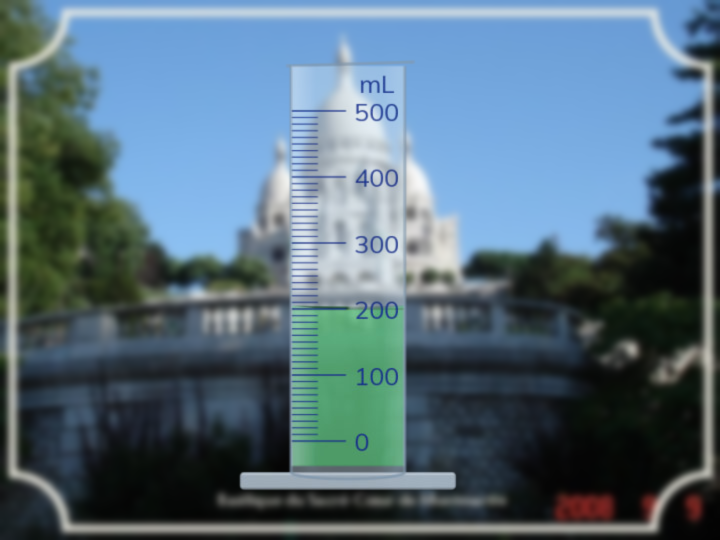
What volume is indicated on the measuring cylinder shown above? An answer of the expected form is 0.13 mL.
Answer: 200 mL
